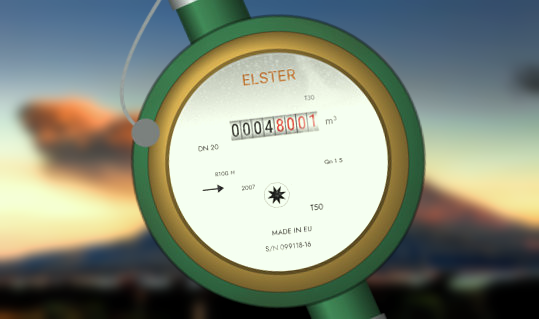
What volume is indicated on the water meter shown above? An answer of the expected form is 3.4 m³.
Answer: 4.8001 m³
